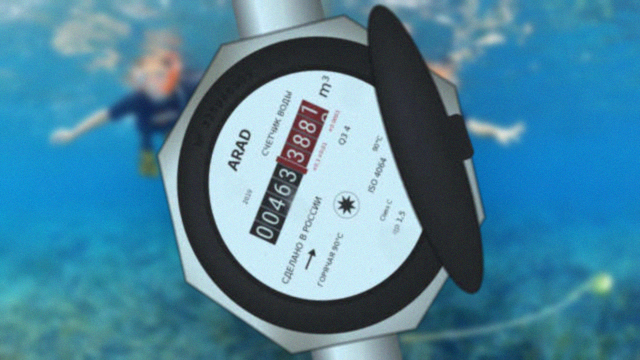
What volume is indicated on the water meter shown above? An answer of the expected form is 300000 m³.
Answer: 463.3881 m³
